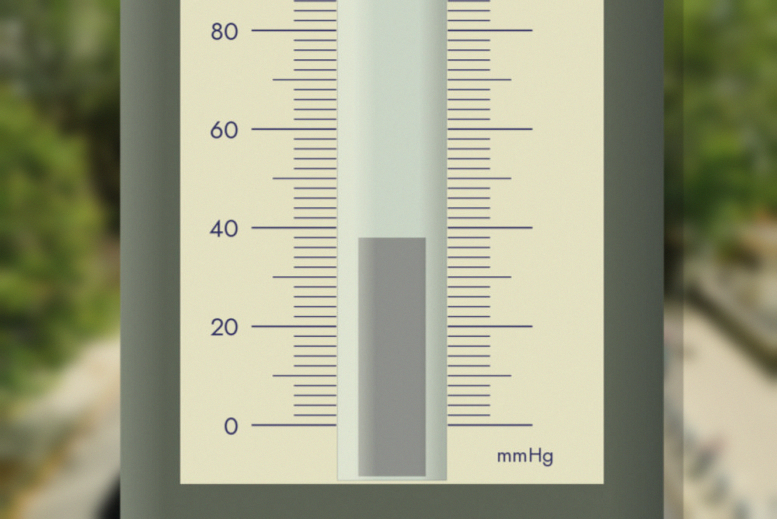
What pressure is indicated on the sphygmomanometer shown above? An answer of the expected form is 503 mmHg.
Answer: 38 mmHg
